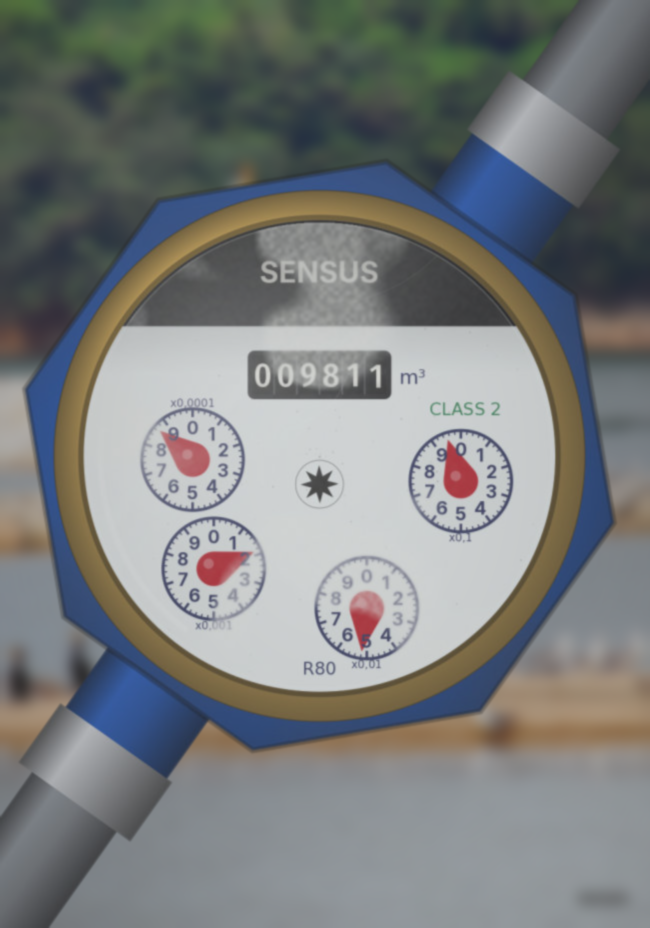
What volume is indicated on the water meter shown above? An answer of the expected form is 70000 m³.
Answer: 9810.9518 m³
